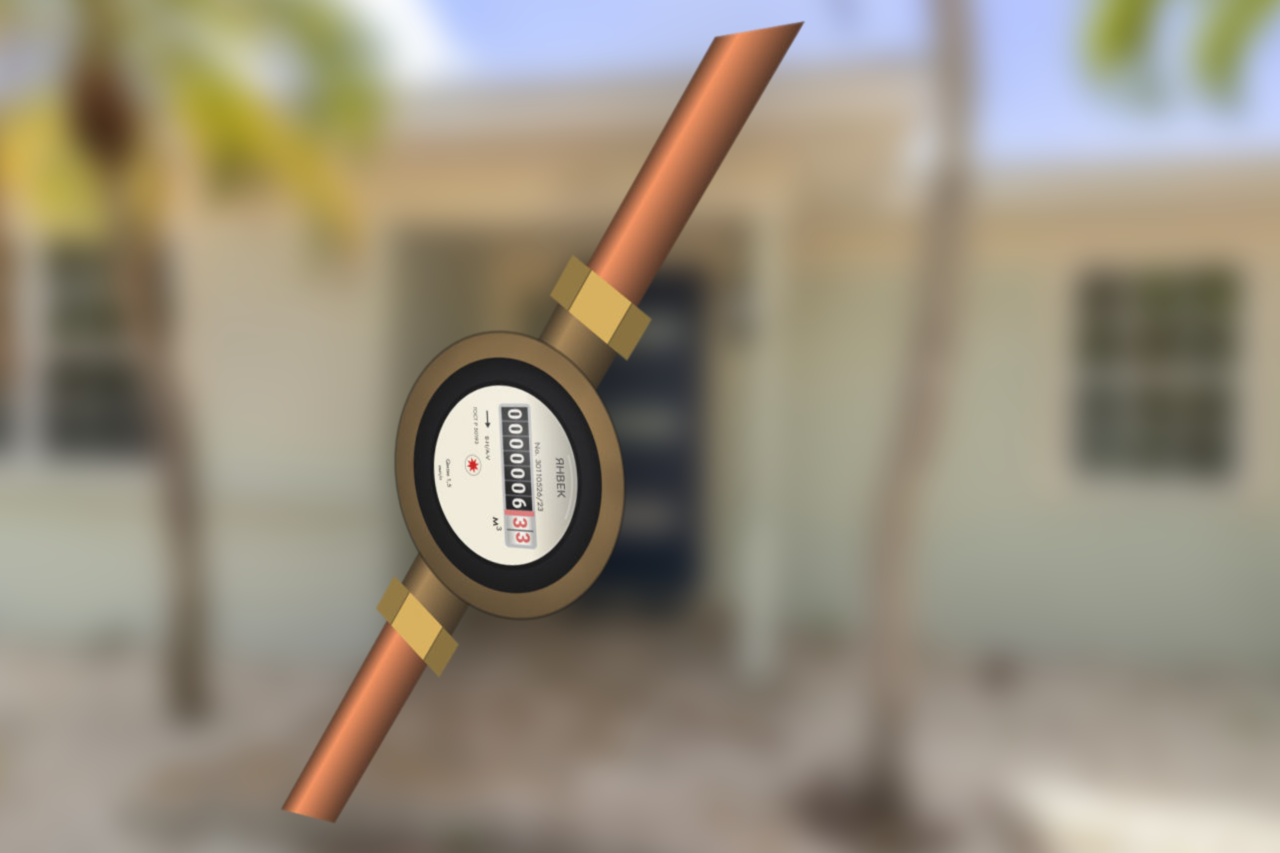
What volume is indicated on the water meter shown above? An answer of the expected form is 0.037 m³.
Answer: 6.33 m³
